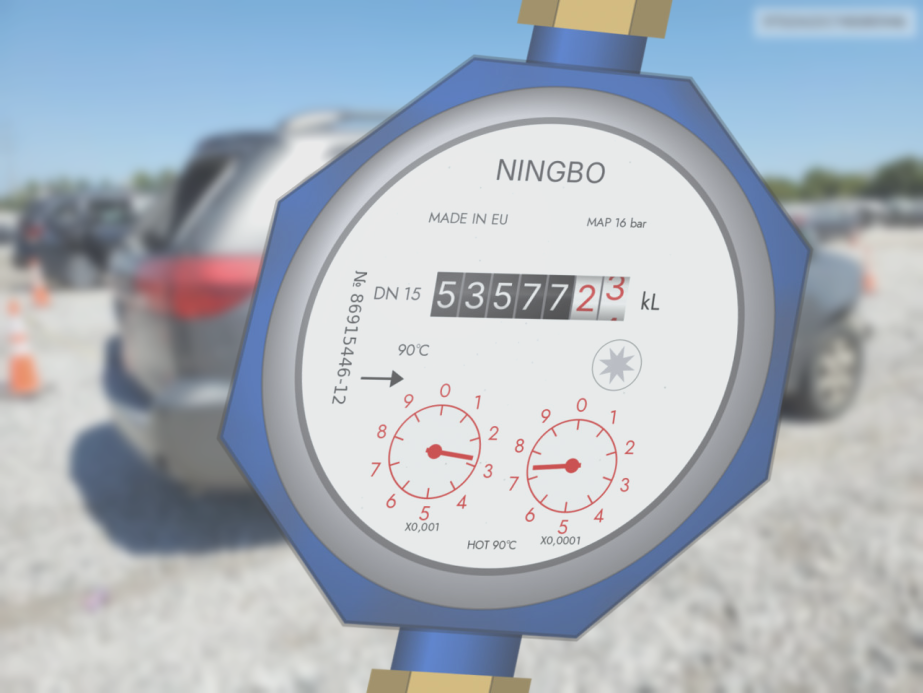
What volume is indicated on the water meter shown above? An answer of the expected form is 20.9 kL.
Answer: 53577.2327 kL
